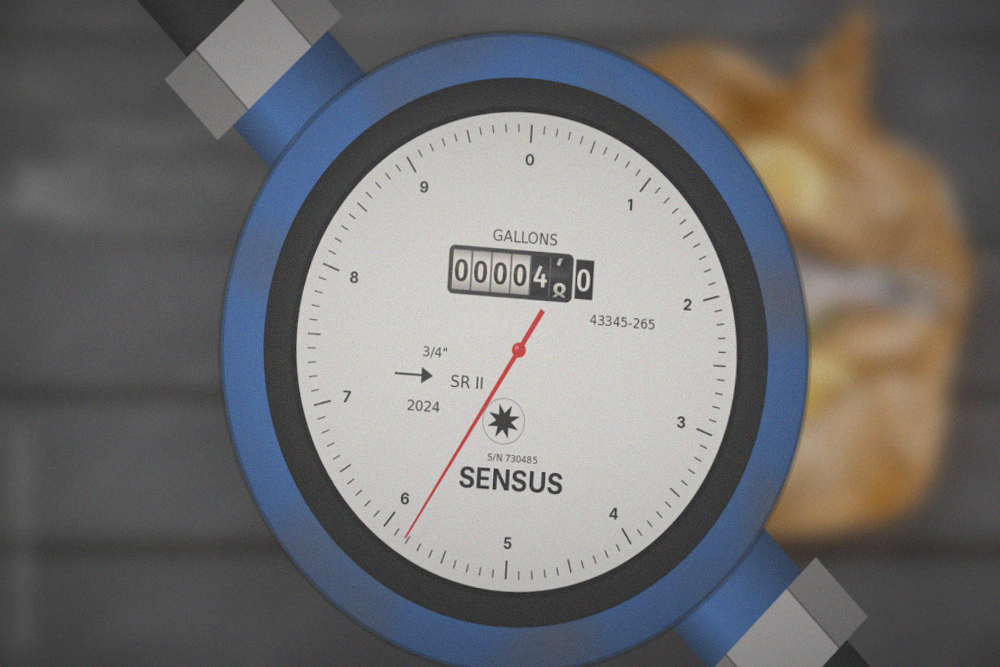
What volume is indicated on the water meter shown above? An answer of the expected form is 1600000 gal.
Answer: 475.8 gal
